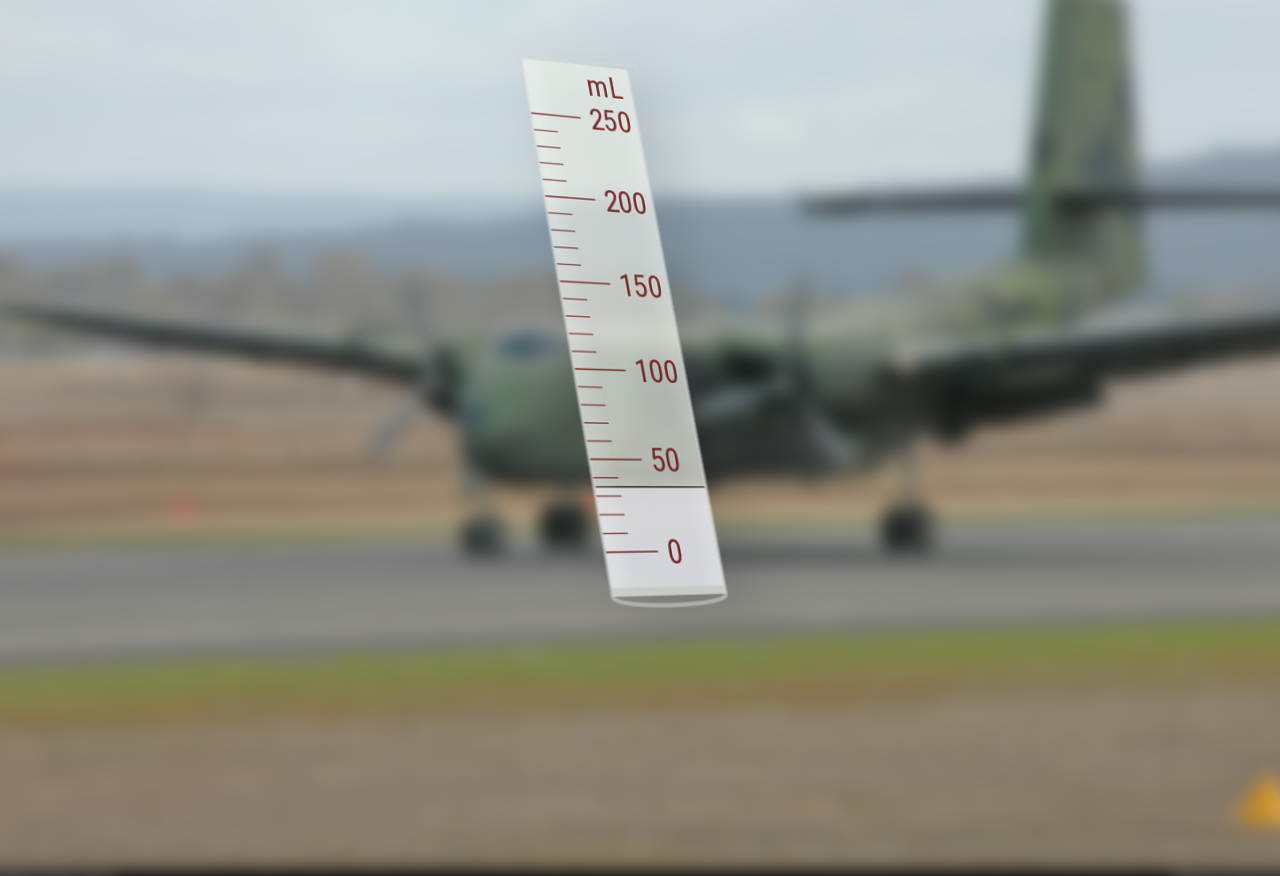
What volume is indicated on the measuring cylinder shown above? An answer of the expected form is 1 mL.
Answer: 35 mL
